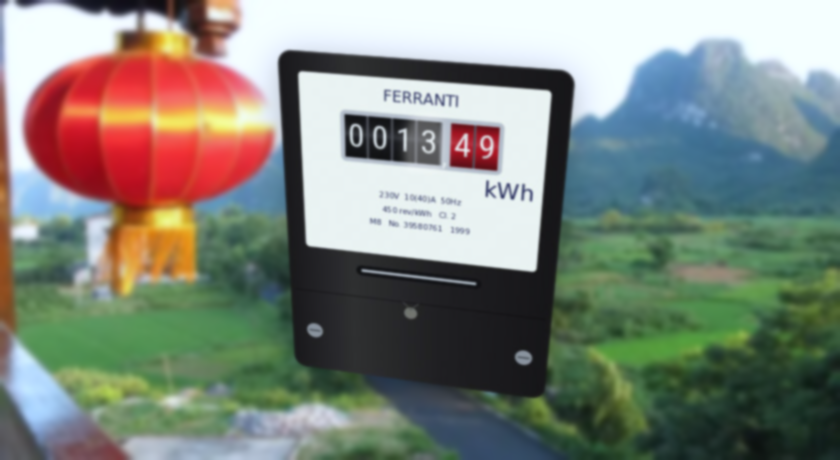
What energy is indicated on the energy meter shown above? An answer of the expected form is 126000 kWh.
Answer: 13.49 kWh
